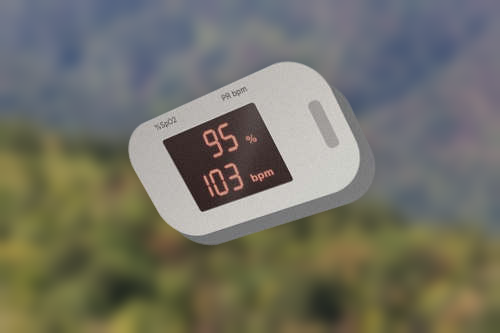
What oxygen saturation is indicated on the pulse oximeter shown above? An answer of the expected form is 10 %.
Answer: 95 %
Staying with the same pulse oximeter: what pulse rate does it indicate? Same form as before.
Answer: 103 bpm
